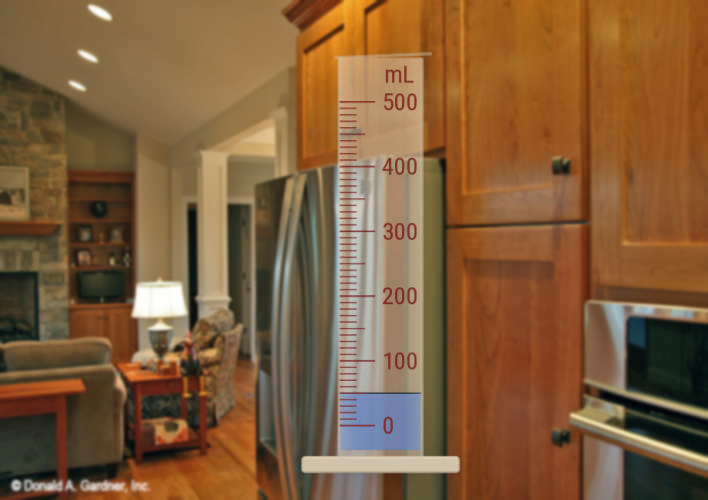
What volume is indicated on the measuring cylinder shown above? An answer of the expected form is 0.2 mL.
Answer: 50 mL
